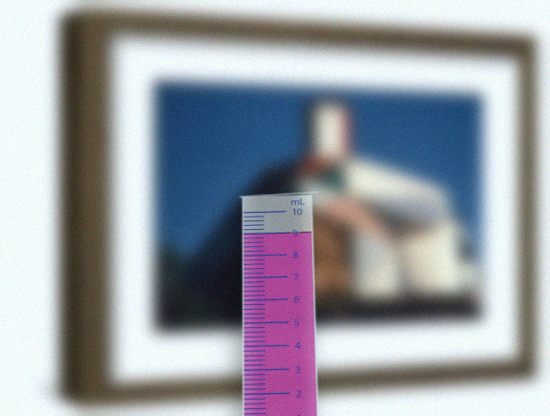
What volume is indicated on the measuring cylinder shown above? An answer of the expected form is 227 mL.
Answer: 9 mL
